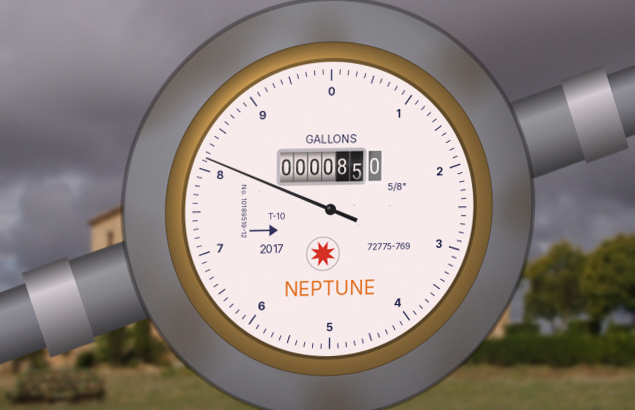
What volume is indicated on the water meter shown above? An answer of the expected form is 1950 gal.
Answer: 848.1 gal
